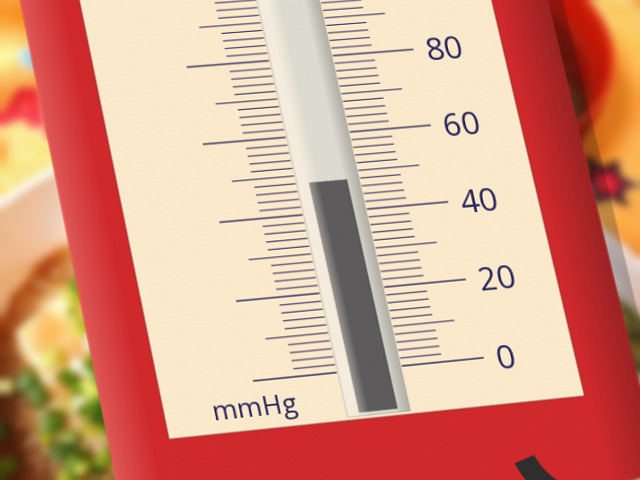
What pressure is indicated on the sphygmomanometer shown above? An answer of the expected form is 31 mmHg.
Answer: 48 mmHg
